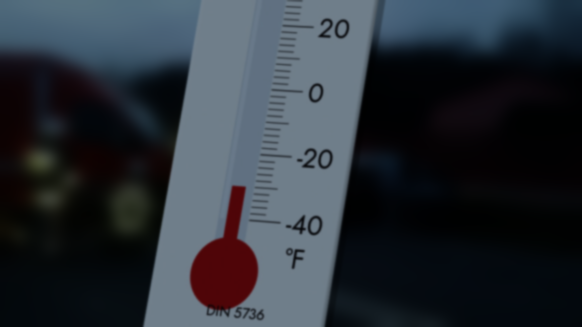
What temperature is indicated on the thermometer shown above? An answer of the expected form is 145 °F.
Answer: -30 °F
